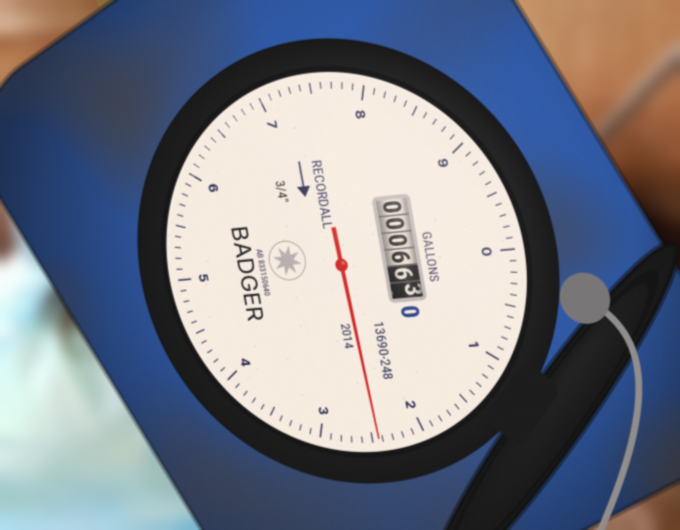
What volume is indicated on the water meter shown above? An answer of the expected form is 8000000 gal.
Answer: 6632.4 gal
